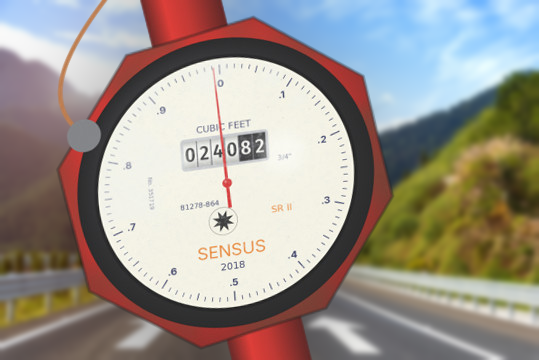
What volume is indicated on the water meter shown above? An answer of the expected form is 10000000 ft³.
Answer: 24081.99 ft³
